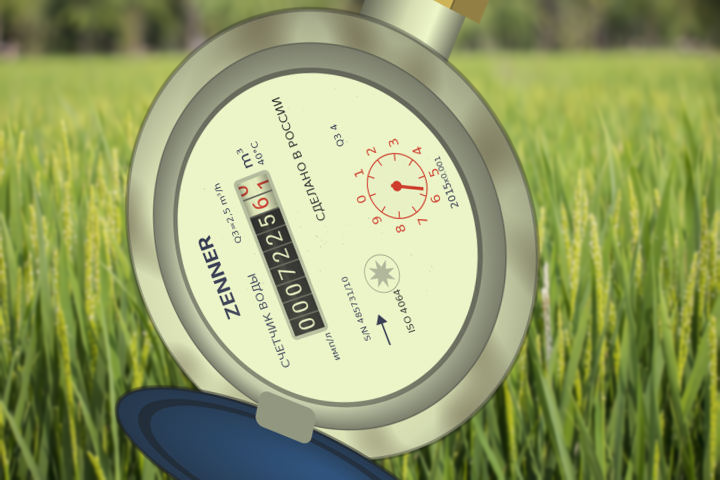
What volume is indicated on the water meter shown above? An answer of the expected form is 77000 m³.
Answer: 7225.605 m³
